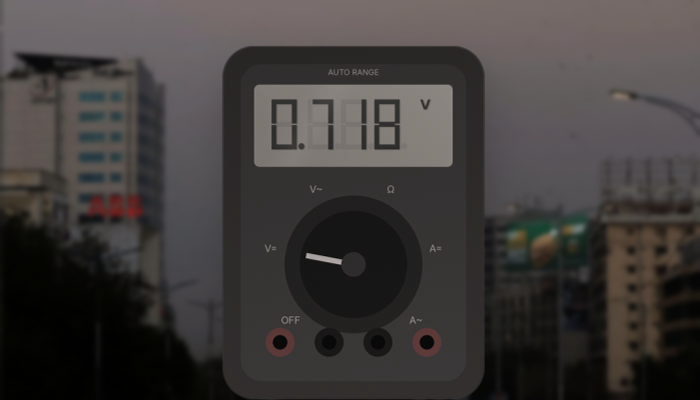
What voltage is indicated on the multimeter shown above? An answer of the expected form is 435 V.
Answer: 0.718 V
